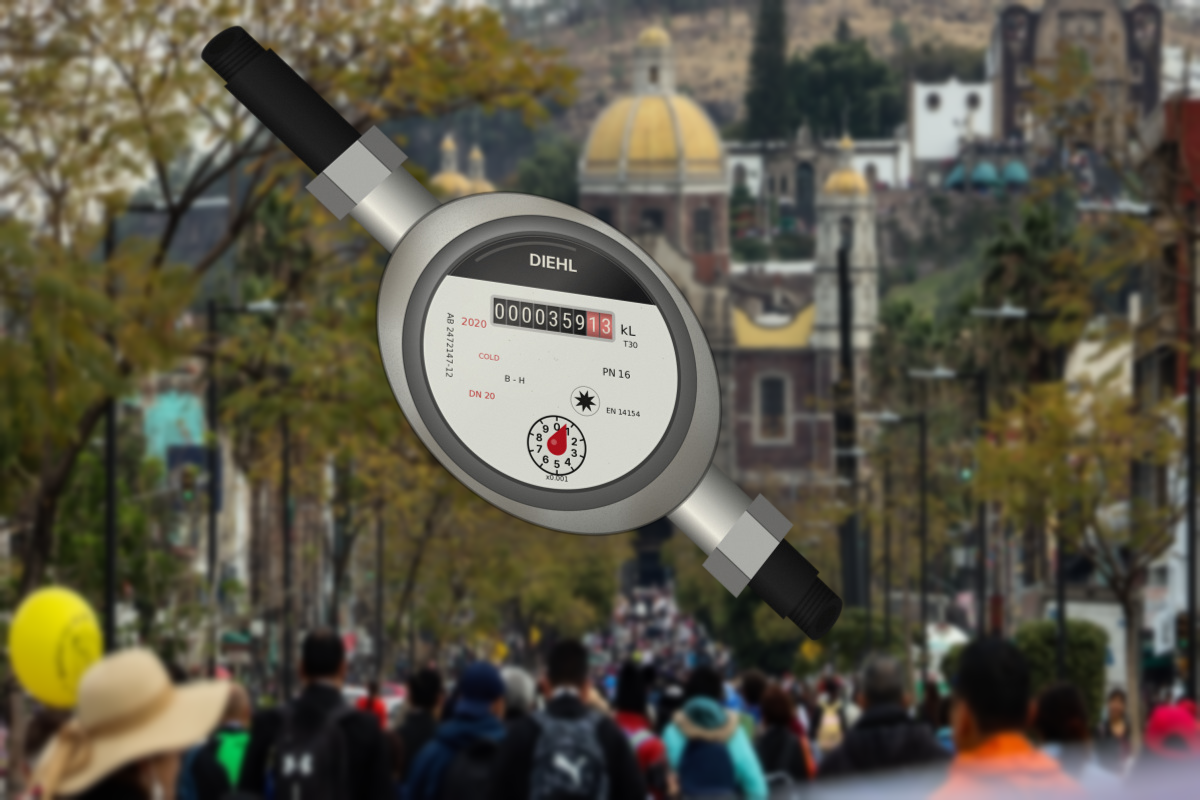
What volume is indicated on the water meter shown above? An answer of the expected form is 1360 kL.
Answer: 359.130 kL
